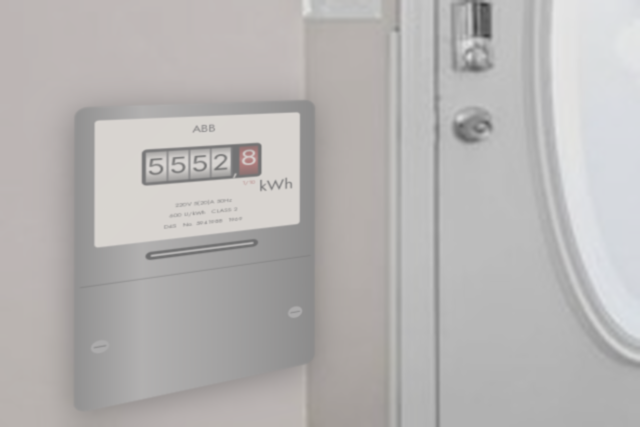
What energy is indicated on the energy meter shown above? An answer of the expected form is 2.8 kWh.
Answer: 5552.8 kWh
